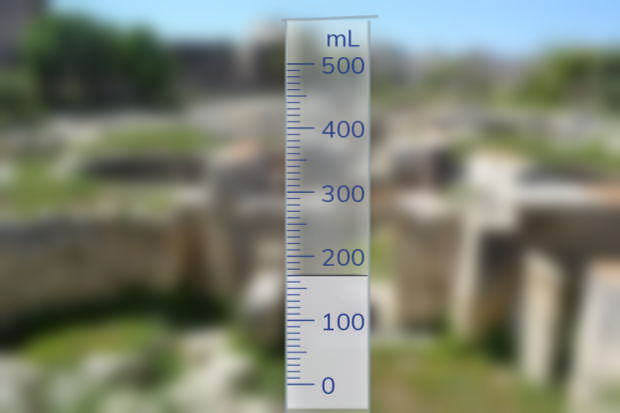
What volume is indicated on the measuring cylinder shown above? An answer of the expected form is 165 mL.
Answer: 170 mL
